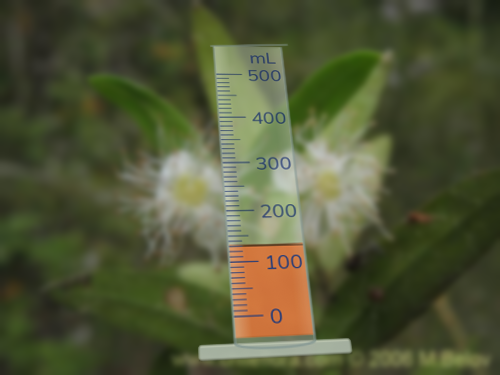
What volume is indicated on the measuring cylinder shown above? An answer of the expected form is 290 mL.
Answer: 130 mL
